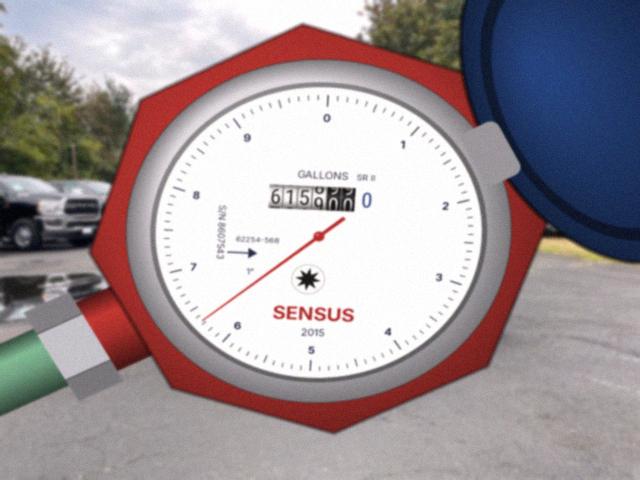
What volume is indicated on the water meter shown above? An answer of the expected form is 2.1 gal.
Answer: 6158996.3 gal
